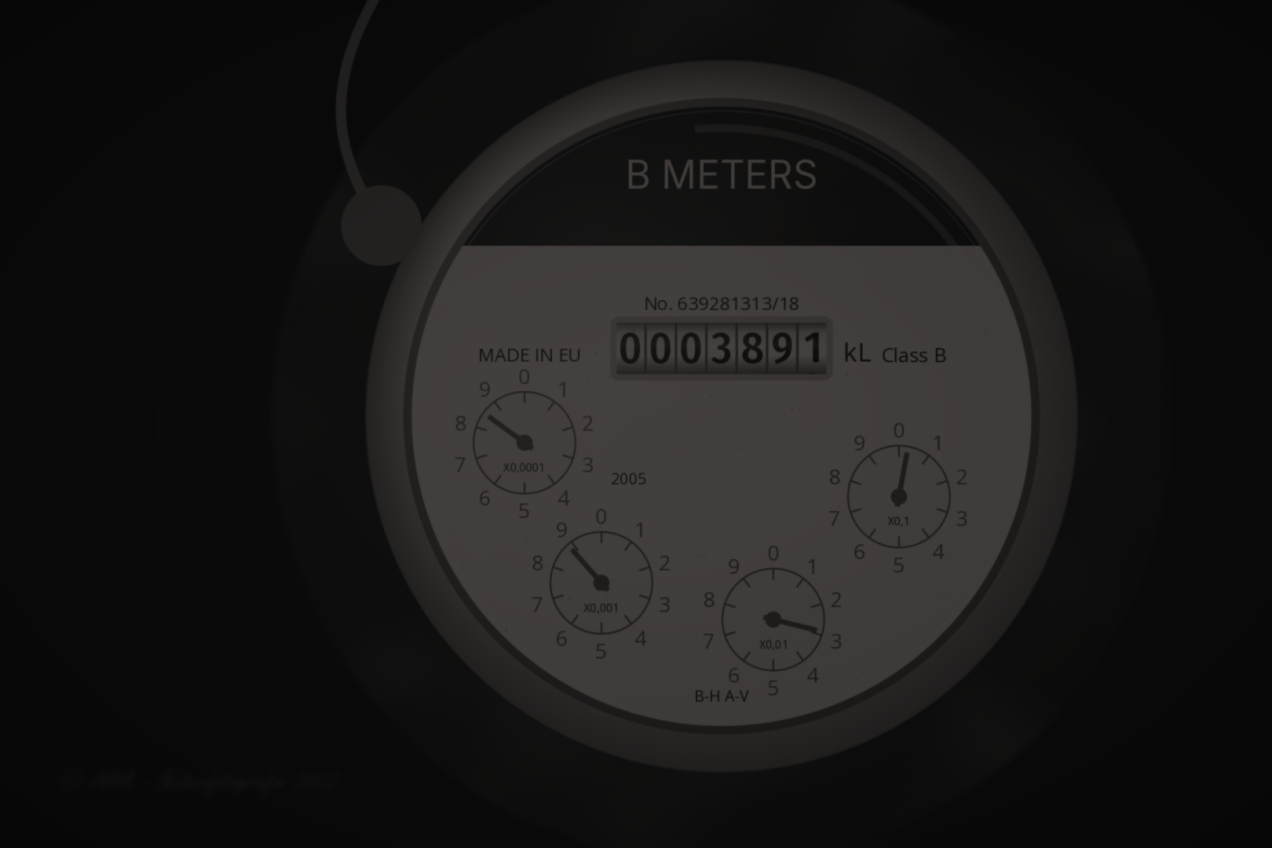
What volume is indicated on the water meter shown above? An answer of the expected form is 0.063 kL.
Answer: 3891.0288 kL
